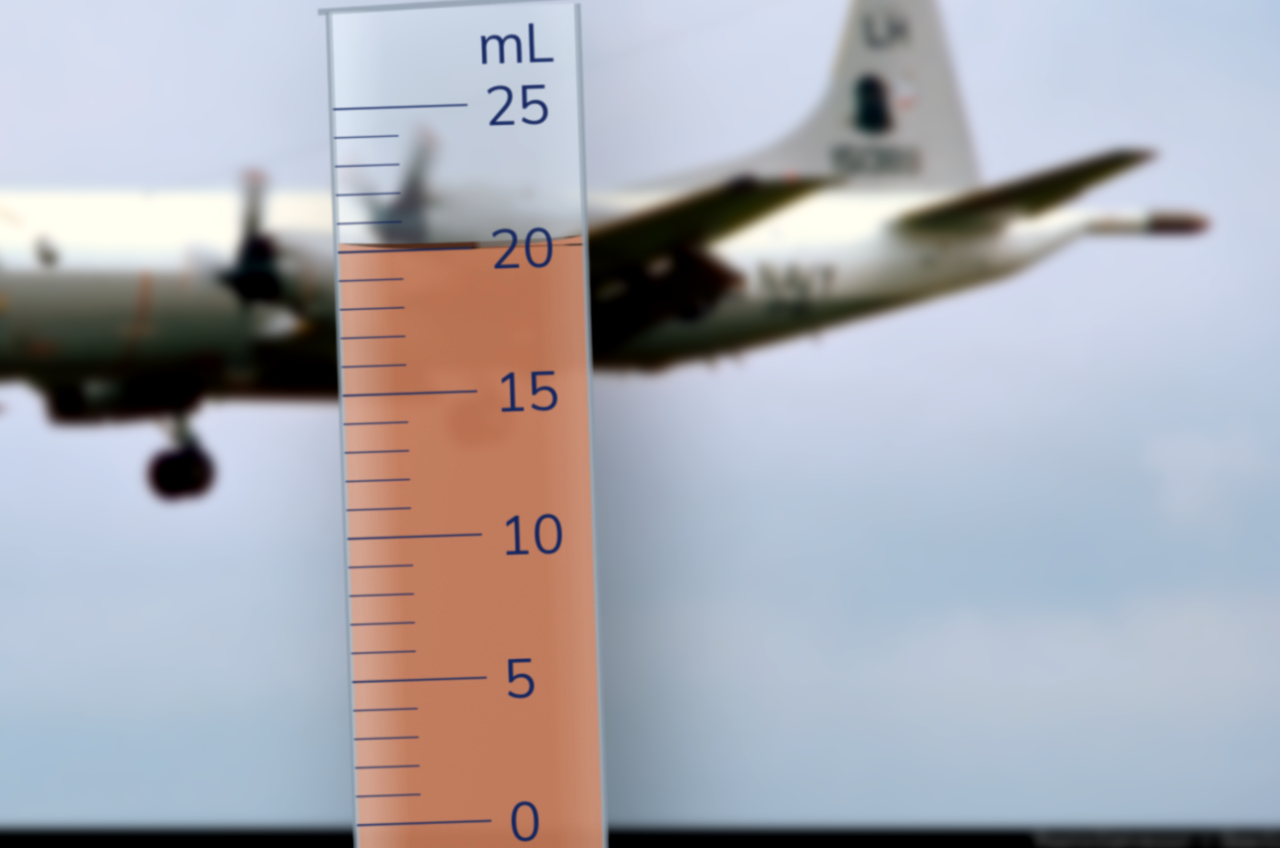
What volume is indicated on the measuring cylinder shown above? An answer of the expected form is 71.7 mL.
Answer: 20 mL
